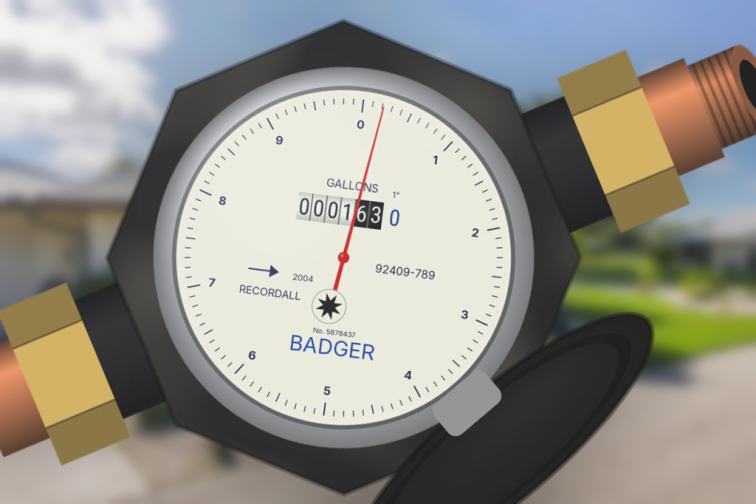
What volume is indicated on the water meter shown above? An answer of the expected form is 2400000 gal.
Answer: 1630.2 gal
